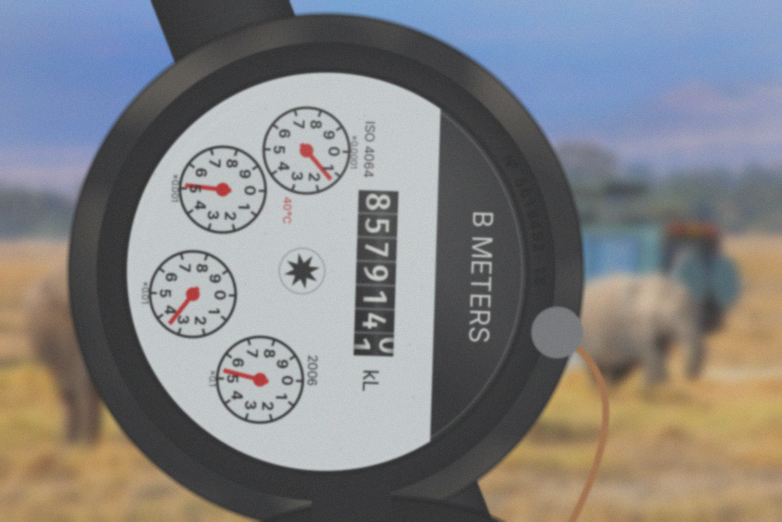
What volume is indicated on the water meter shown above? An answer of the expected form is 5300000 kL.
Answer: 8579140.5351 kL
